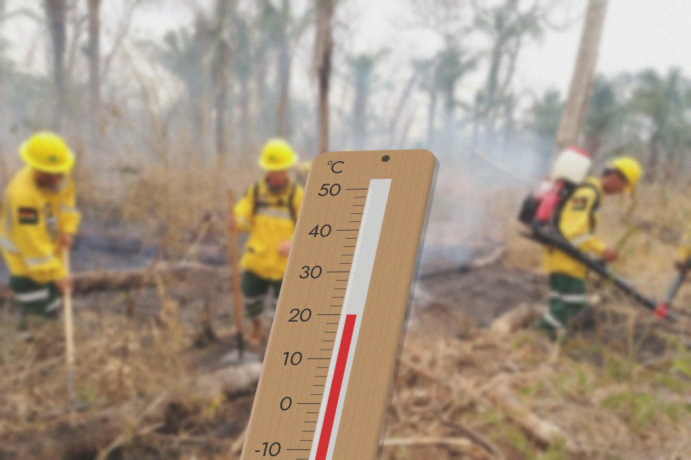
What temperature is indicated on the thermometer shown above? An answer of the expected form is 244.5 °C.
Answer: 20 °C
